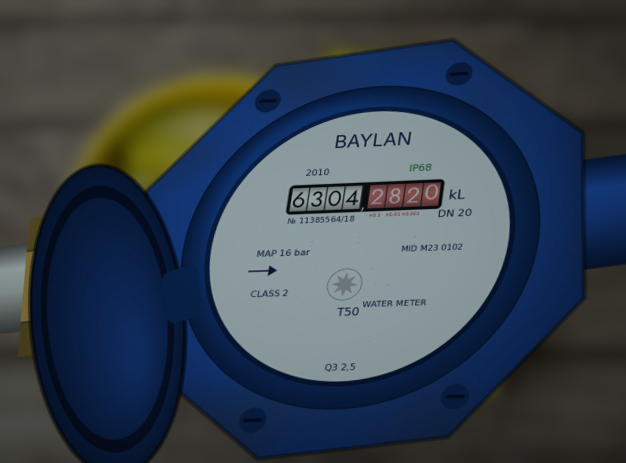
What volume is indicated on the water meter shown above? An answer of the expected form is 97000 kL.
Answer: 6304.2820 kL
